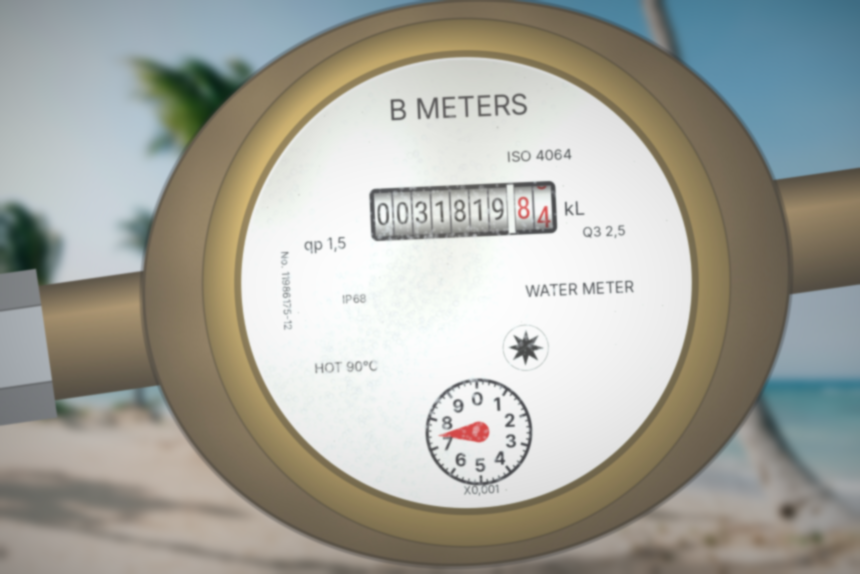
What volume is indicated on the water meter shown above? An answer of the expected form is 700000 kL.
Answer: 31819.837 kL
